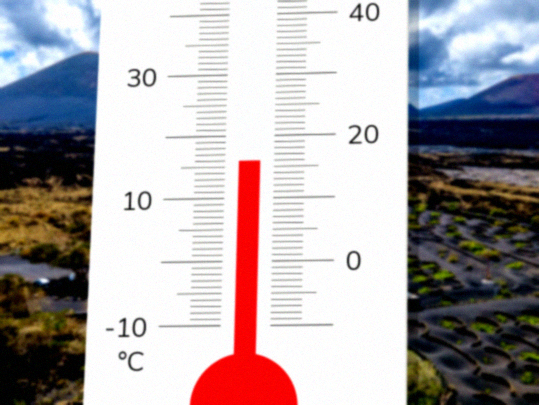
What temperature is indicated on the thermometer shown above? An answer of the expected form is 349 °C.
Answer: 16 °C
